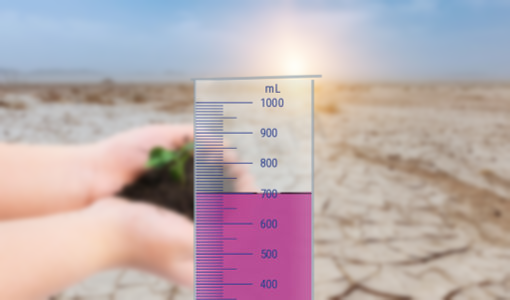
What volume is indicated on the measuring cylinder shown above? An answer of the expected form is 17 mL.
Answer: 700 mL
